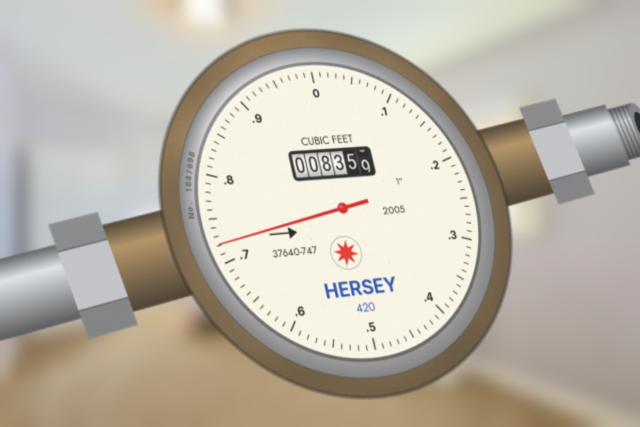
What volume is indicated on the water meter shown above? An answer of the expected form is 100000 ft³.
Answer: 8358.72 ft³
